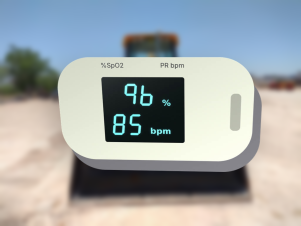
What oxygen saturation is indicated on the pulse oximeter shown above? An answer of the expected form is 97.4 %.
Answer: 96 %
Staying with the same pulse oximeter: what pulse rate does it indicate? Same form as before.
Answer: 85 bpm
